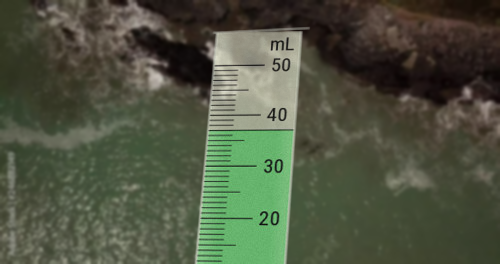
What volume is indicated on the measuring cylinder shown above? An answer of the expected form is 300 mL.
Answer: 37 mL
